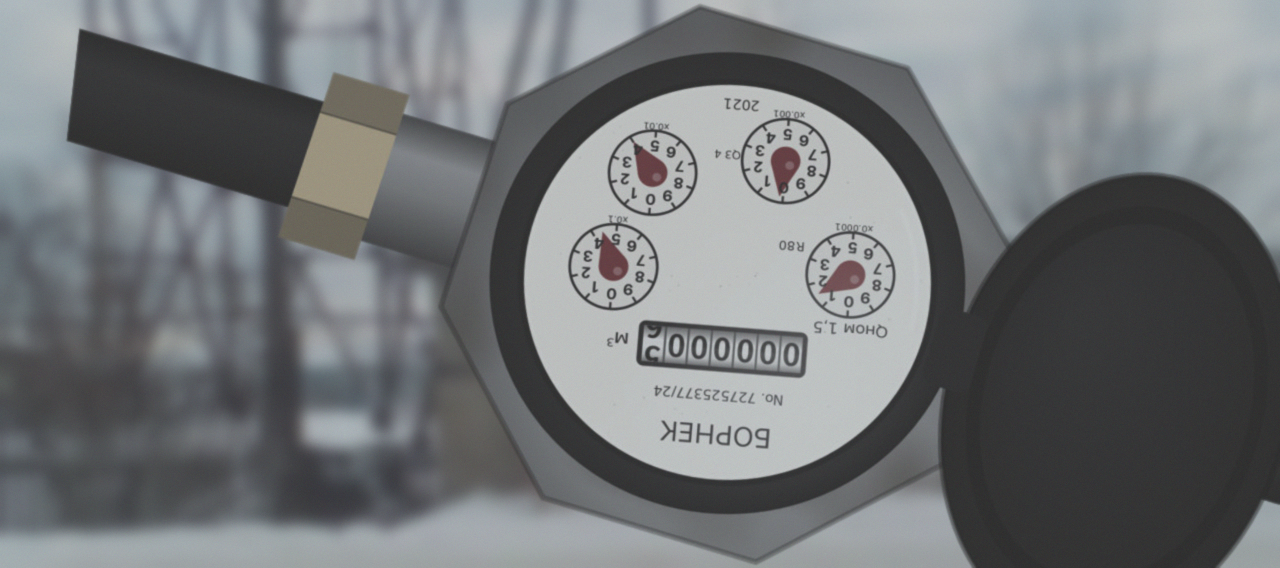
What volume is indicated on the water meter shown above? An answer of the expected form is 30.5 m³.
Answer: 5.4401 m³
